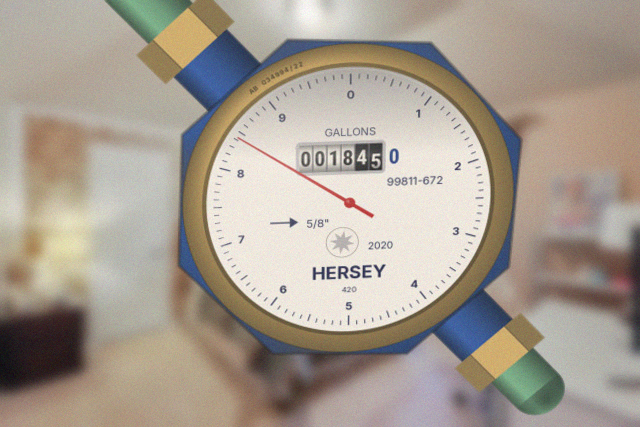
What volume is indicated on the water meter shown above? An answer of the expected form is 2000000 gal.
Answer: 18448.4 gal
